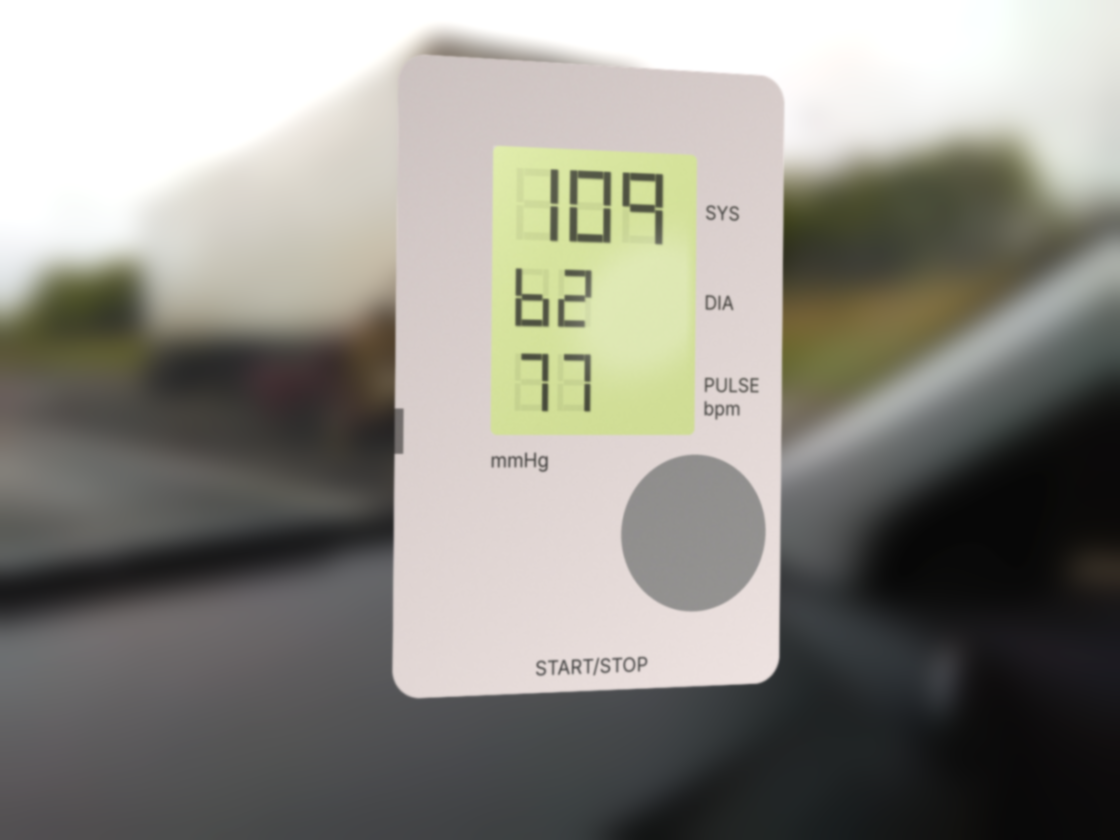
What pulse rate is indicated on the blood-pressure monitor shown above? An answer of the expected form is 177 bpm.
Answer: 77 bpm
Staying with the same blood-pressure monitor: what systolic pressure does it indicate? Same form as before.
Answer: 109 mmHg
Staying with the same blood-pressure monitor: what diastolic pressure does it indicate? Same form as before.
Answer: 62 mmHg
